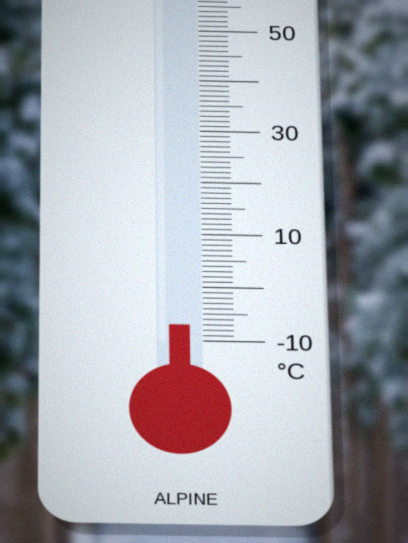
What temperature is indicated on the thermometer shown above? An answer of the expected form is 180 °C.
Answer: -7 °C
